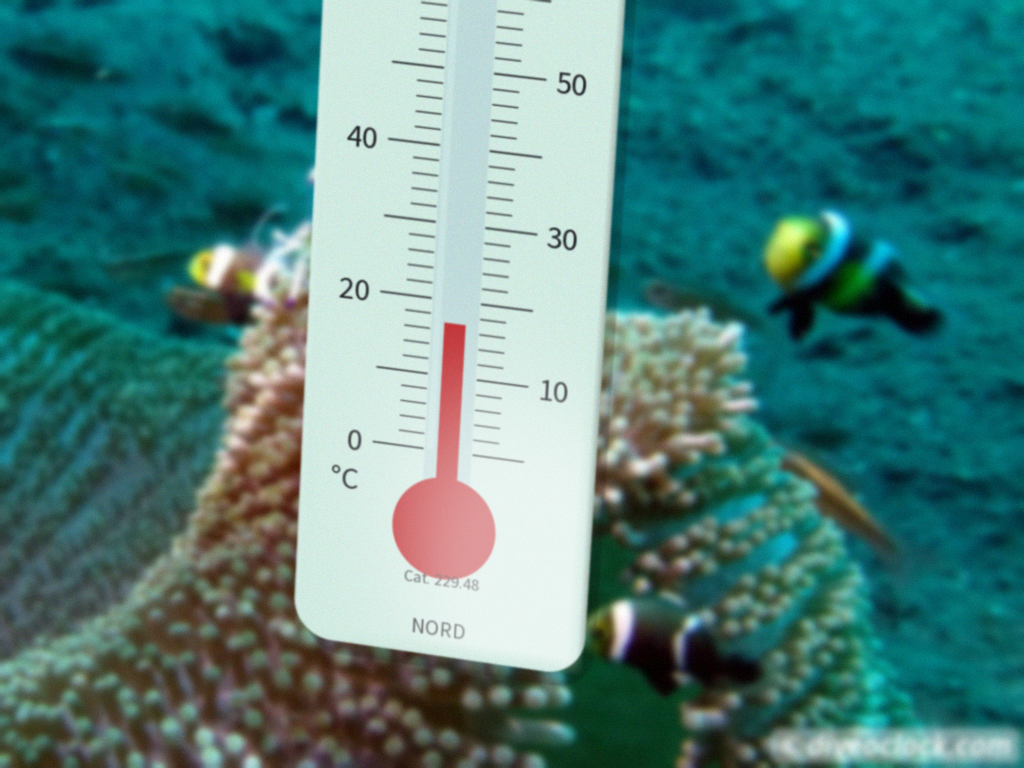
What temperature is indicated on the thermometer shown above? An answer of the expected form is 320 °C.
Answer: 17 °C
